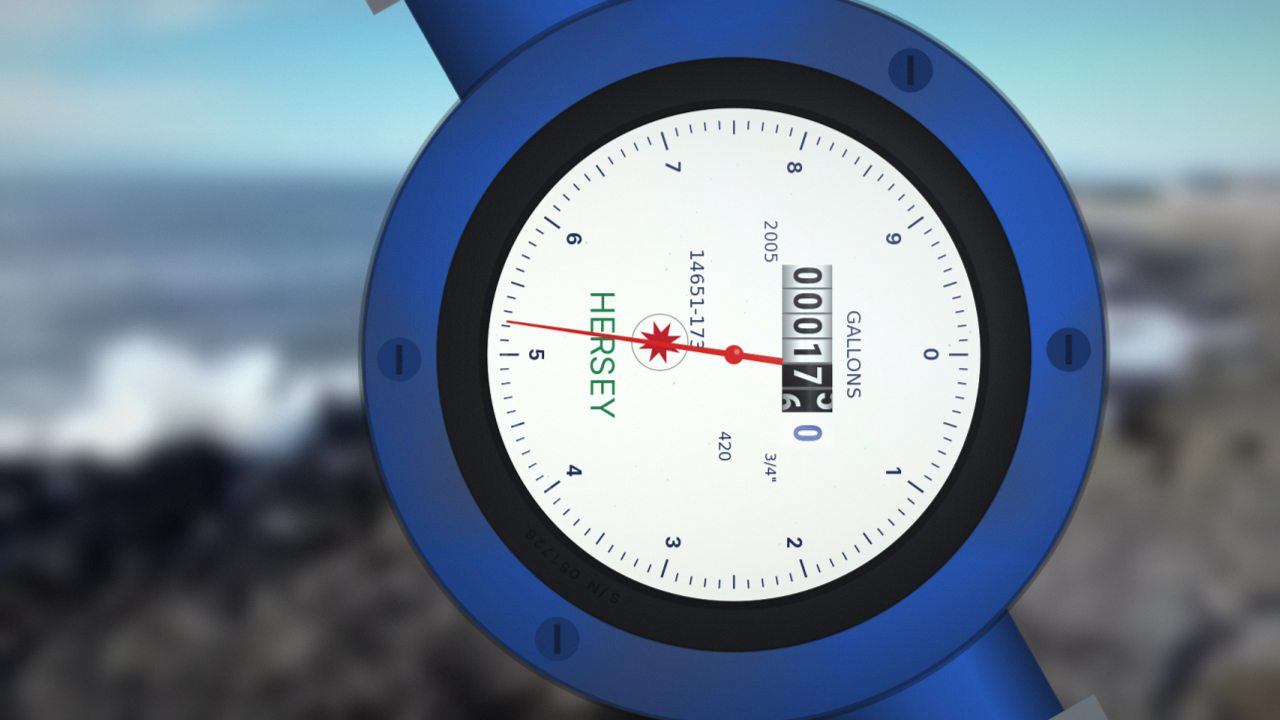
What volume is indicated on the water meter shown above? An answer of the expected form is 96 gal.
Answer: 1755.2 gal
